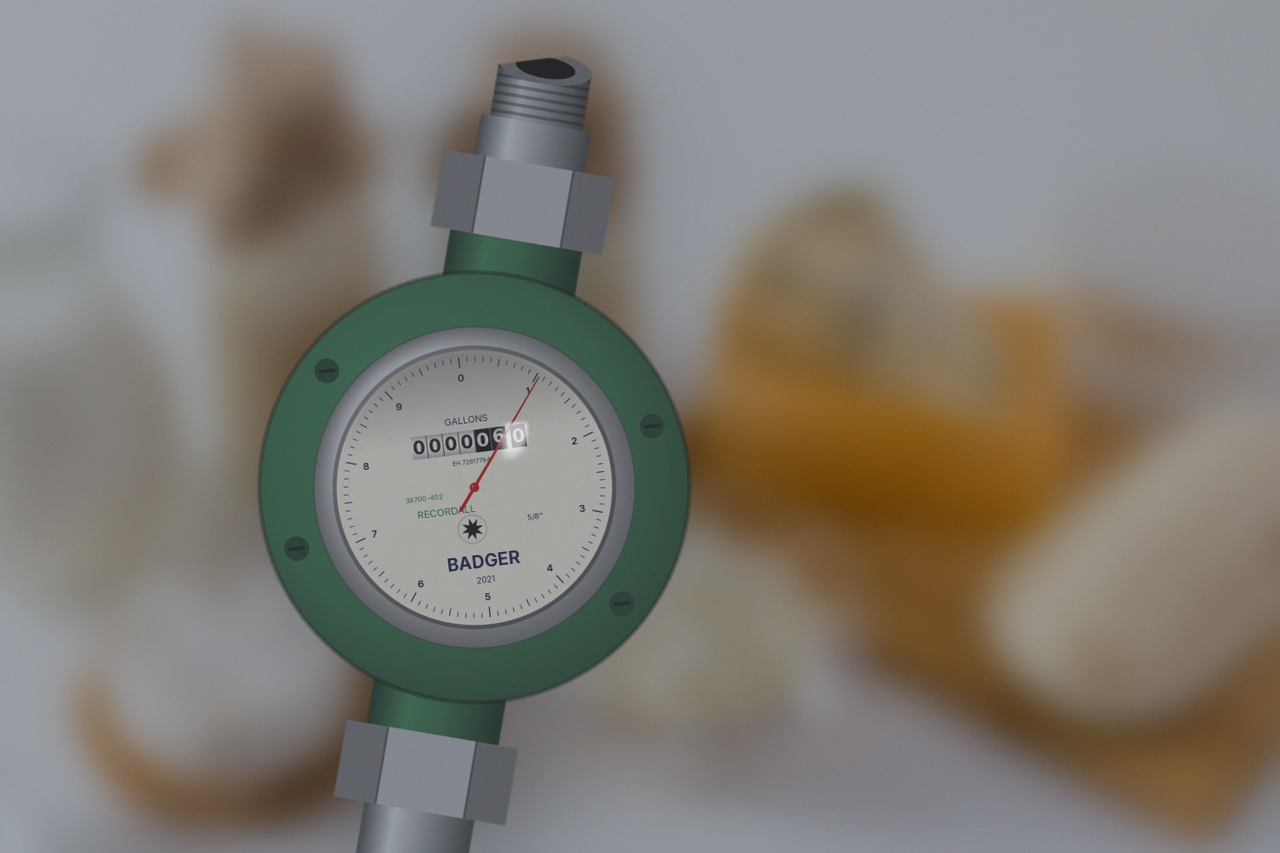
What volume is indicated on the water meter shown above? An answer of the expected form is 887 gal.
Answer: 61.0 gal
